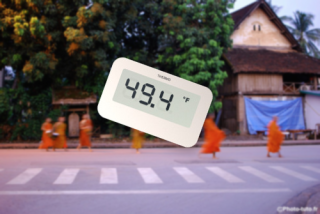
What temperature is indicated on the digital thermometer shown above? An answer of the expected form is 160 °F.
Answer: 49.4 °F
